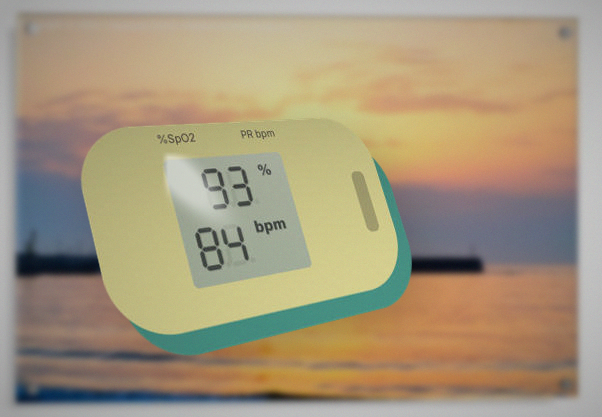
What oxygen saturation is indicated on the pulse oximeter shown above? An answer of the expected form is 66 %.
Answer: 93 %
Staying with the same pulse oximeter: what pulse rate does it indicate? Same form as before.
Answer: 84 bpm
